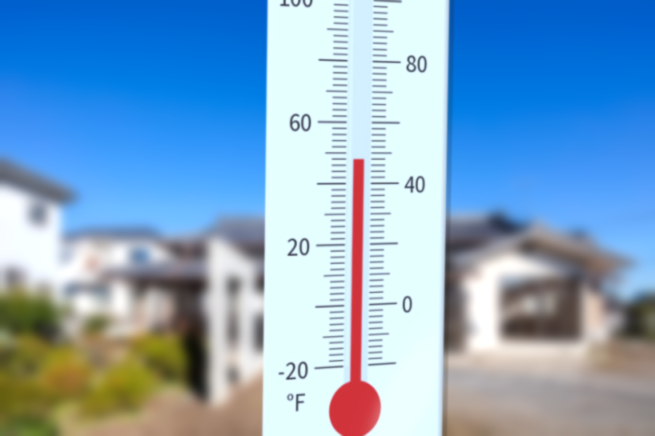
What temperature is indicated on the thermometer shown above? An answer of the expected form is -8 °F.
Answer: 48 °F
